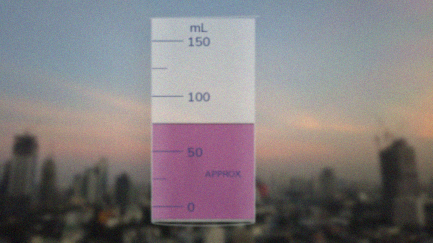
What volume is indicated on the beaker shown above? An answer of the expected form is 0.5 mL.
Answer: 75 mL
